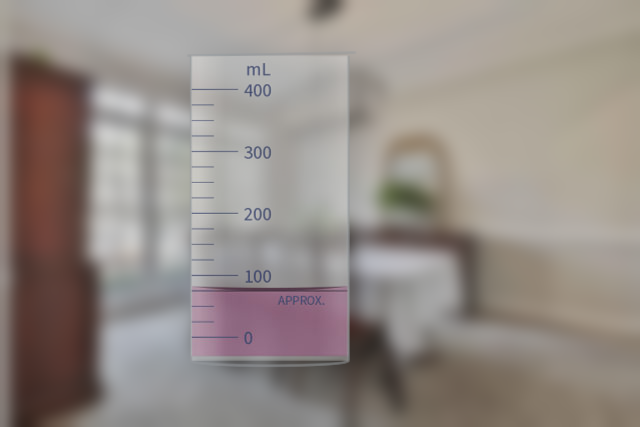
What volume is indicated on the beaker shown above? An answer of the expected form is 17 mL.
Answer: 75 mL
